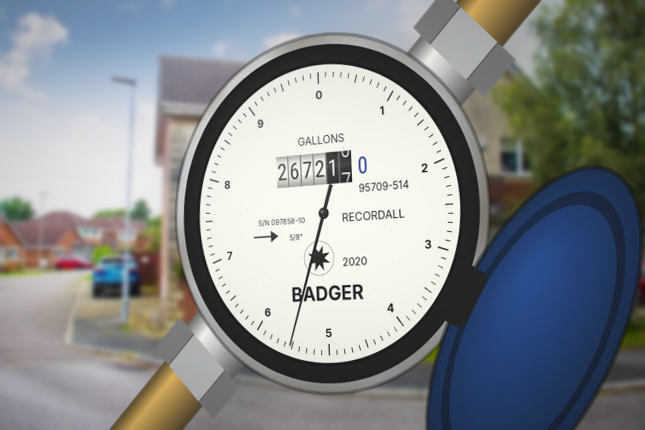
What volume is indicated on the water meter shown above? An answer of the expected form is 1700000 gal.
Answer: 2672165.5 gal
